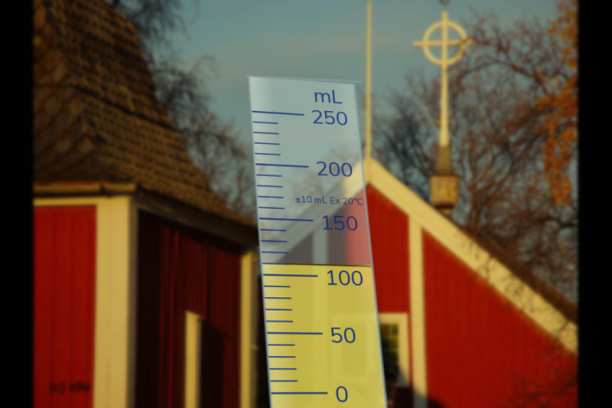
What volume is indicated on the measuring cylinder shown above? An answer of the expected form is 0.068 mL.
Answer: 110 mL
